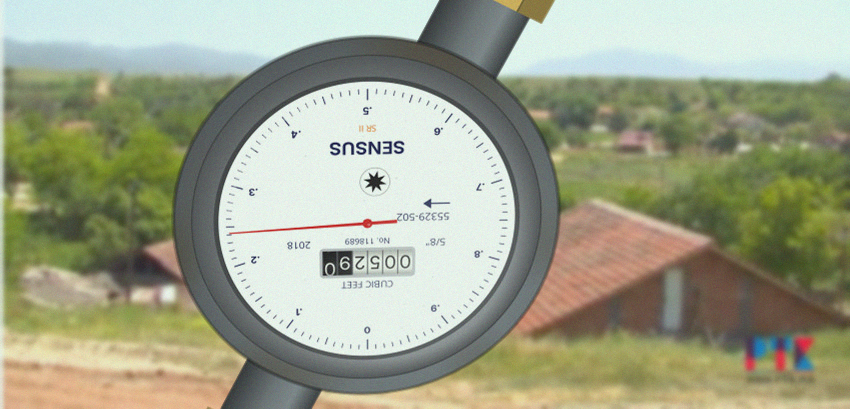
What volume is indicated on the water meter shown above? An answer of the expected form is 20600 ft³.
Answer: 5290.24 ft³
